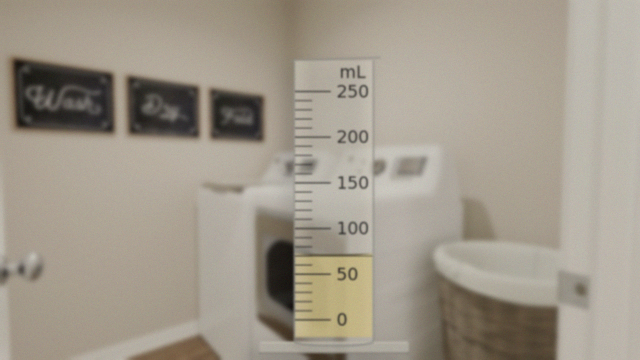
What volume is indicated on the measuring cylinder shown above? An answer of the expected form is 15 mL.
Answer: 70 mL
